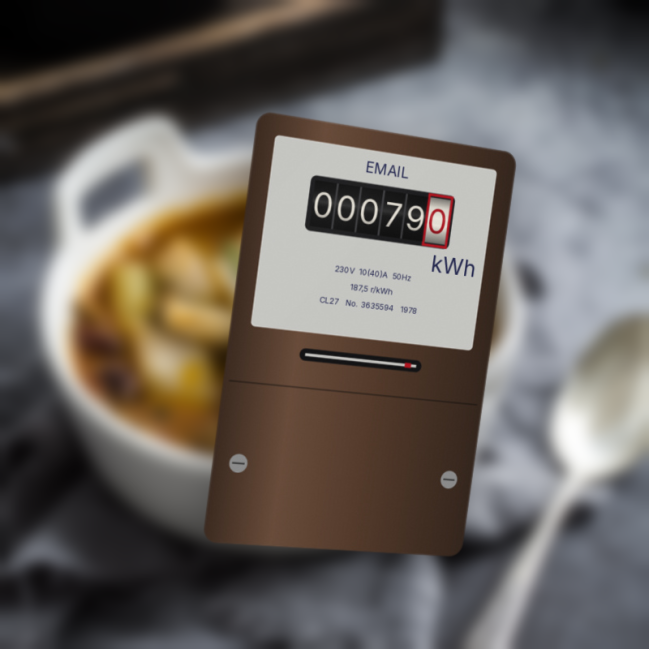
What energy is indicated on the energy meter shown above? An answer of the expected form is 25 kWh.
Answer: 79.0 kWh
